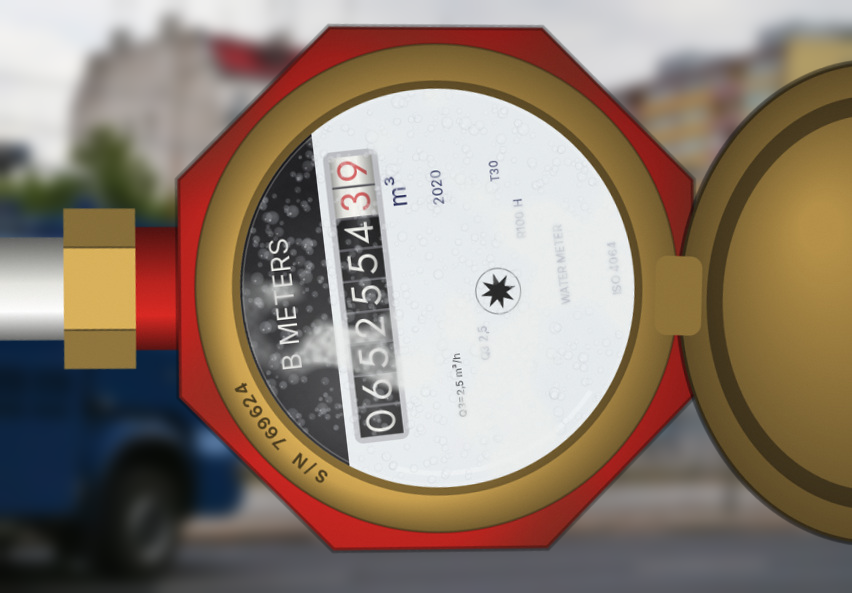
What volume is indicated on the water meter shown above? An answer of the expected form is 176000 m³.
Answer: 652554.39 m³
